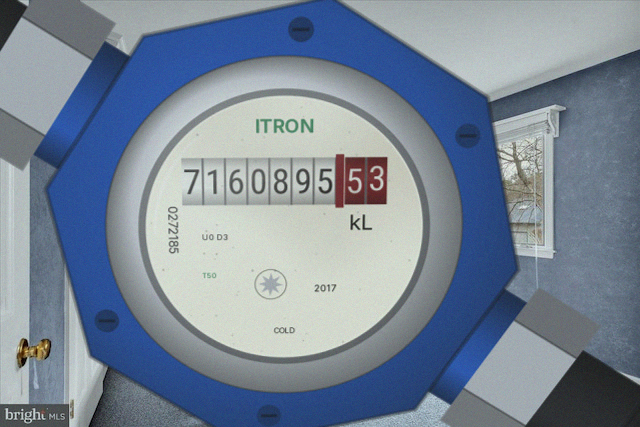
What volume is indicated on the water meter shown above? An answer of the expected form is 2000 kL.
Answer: 7160895.53 kL
